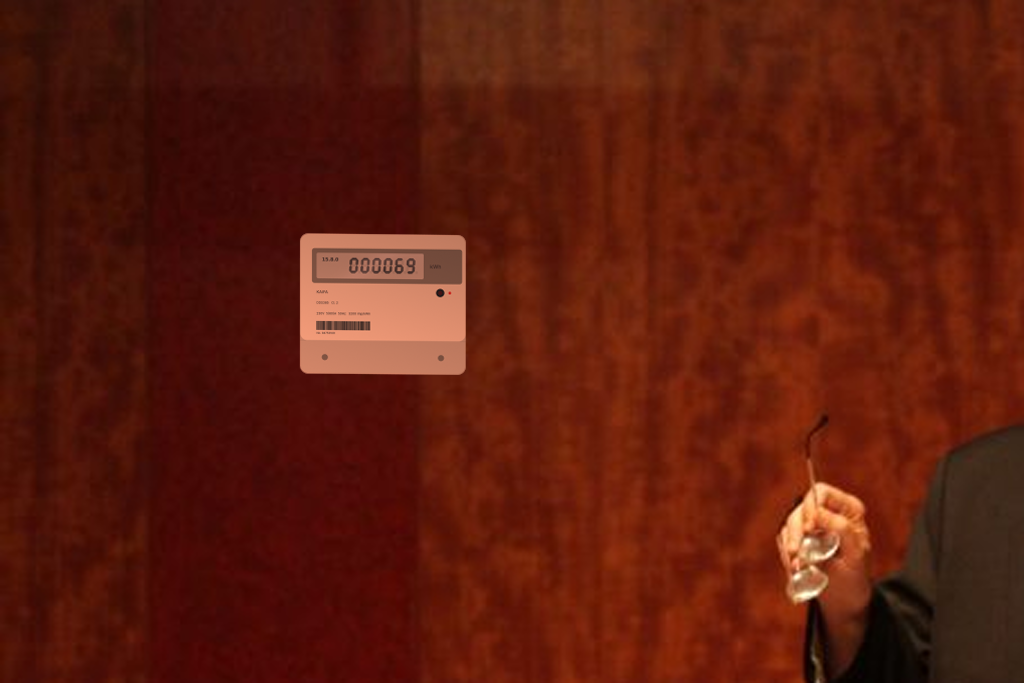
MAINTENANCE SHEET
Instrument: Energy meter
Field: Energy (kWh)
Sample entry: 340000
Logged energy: 69
